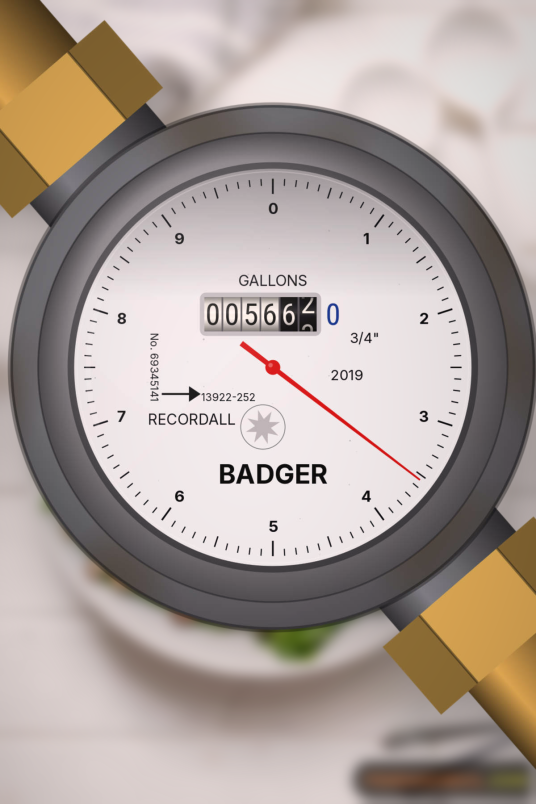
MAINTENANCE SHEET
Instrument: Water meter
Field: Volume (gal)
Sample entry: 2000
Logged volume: 56623.5
